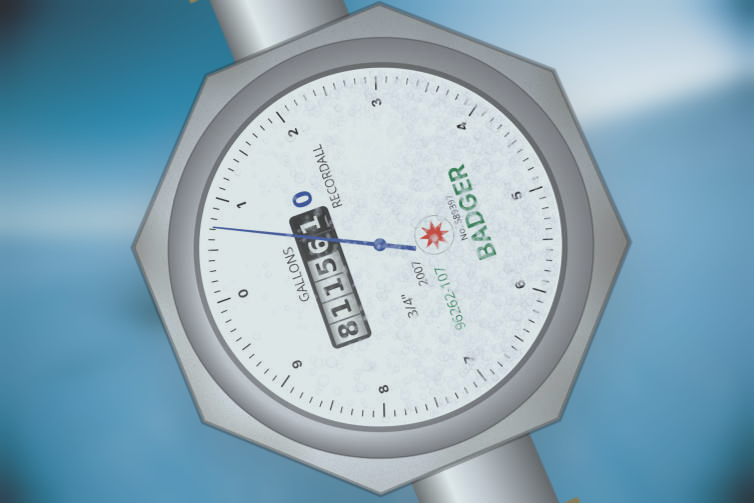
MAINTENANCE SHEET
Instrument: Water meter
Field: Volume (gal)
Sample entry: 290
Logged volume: 8115610.7
